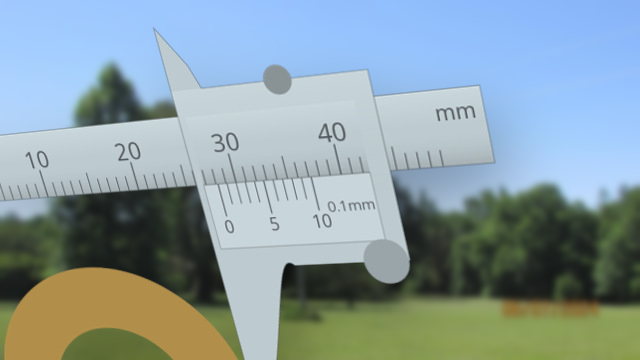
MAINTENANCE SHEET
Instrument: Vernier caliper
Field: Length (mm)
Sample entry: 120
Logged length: 28.2
